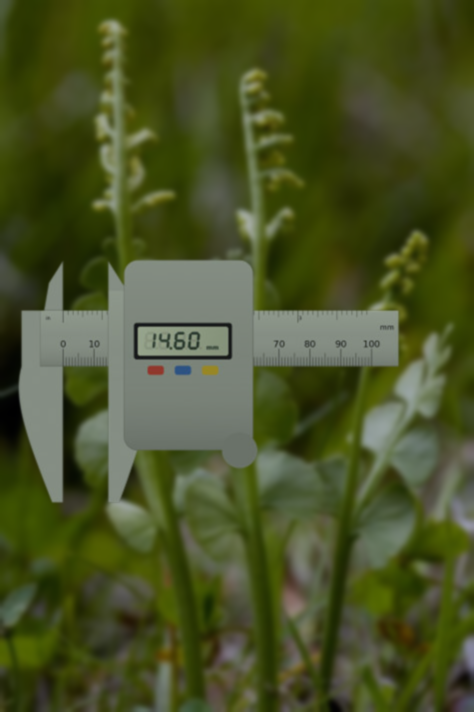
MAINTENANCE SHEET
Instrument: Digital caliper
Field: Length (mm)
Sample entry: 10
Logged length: 14.60
